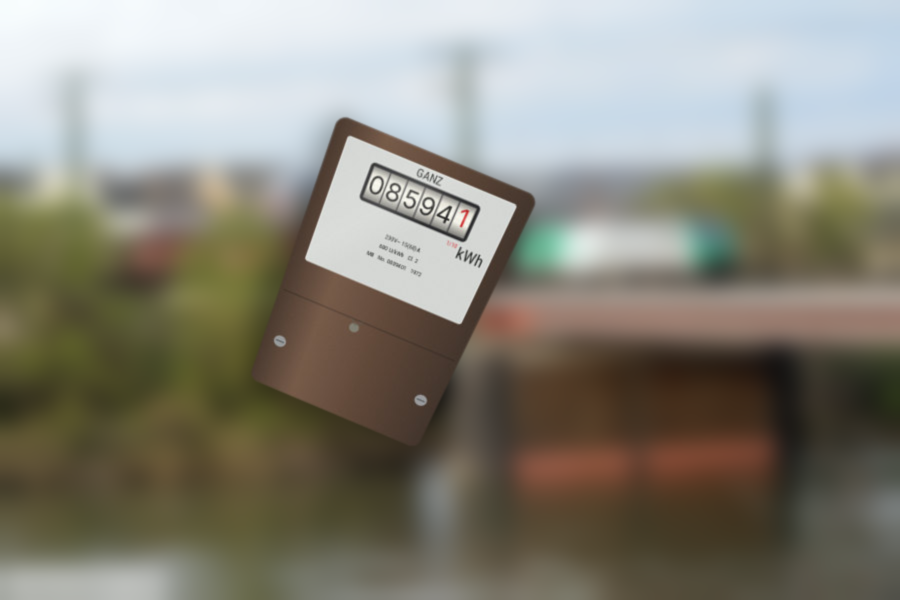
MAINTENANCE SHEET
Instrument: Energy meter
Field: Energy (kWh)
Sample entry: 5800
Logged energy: 8594.1
